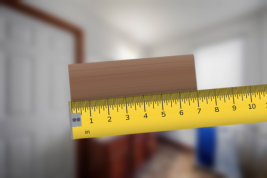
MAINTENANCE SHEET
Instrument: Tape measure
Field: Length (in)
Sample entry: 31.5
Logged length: 7
